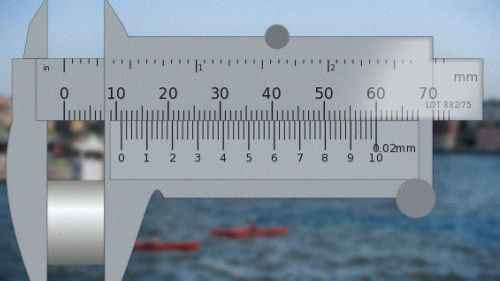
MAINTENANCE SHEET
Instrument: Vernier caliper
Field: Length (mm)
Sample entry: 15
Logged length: 11.0
